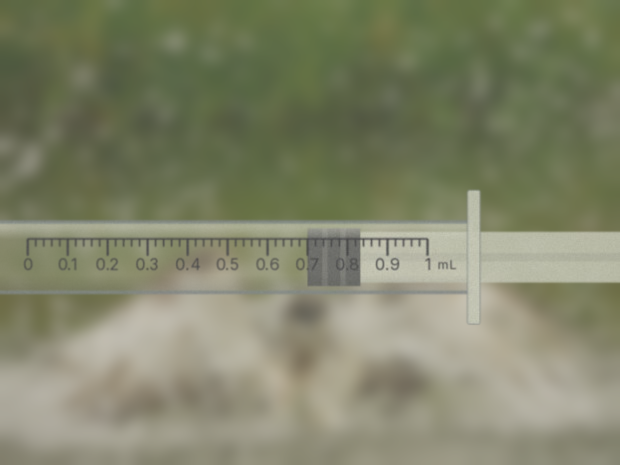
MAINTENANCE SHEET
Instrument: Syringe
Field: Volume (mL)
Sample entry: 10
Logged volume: 0.7
